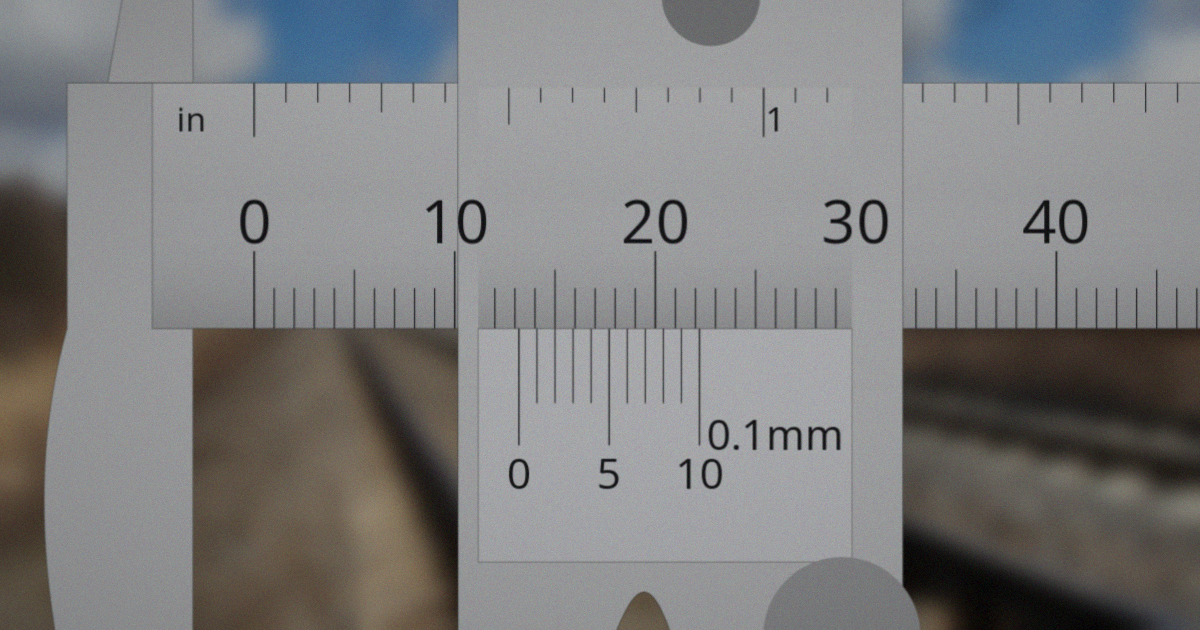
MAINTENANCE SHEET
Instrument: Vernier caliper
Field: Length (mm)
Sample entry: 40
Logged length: 13.2
